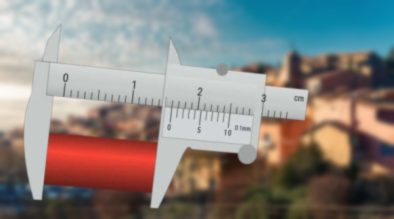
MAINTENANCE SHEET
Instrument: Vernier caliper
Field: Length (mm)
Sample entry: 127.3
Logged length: 16.0
